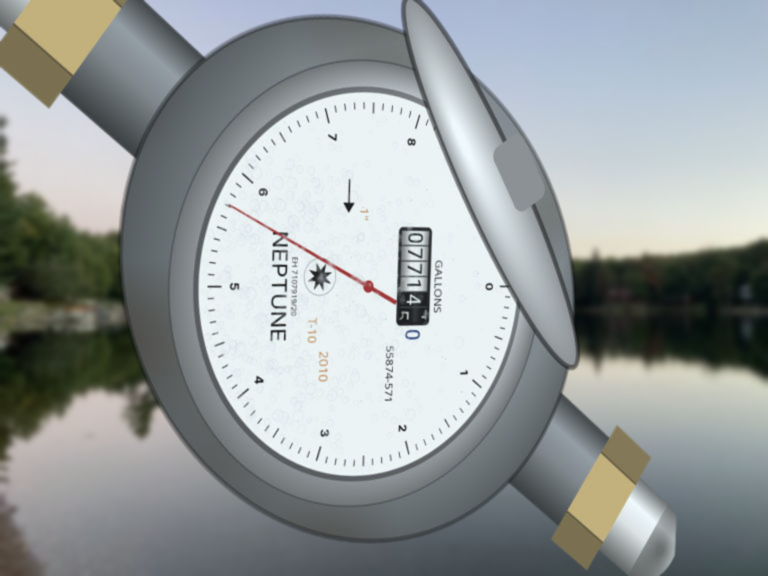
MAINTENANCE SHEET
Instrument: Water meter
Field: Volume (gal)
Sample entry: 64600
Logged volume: 771445.7
